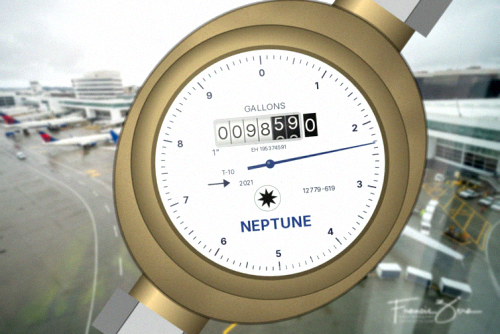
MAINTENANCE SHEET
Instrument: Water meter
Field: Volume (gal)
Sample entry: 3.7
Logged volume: 98592.3
